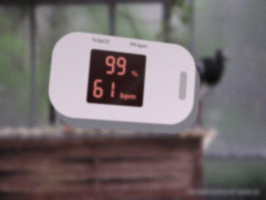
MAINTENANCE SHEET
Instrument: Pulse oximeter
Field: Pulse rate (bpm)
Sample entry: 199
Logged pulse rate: 61
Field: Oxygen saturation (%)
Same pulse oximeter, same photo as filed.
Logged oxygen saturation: 99
